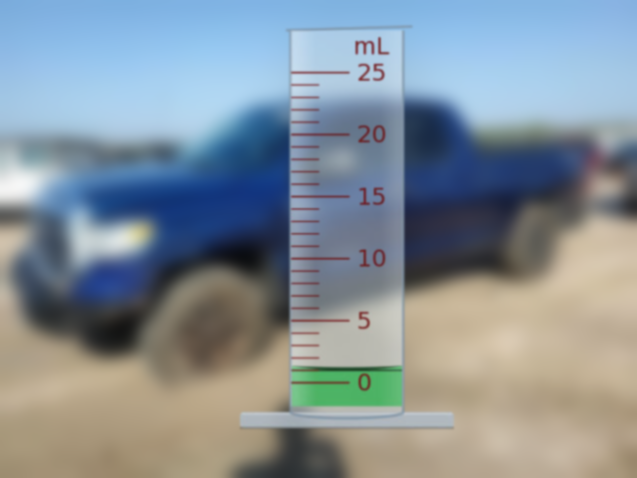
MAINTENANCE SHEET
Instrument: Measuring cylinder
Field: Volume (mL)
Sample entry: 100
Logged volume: 1
